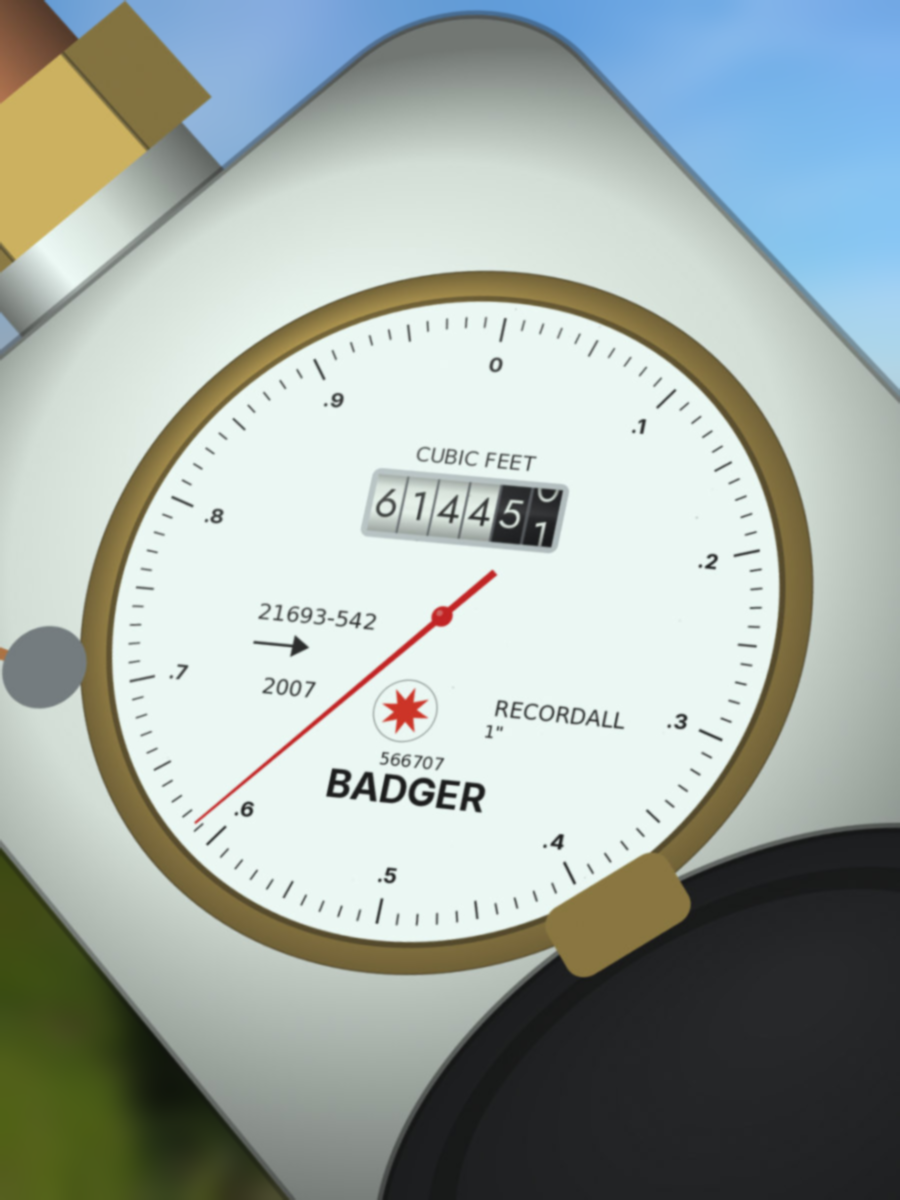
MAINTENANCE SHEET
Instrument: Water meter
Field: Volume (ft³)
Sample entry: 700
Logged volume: 614450.61
